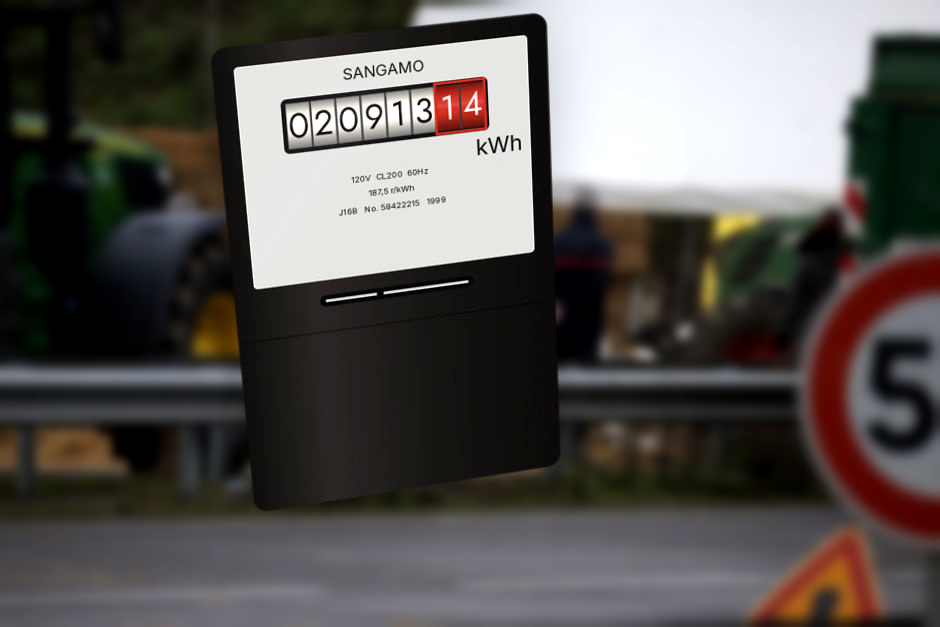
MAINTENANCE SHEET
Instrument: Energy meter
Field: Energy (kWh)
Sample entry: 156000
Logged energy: 20913.14
